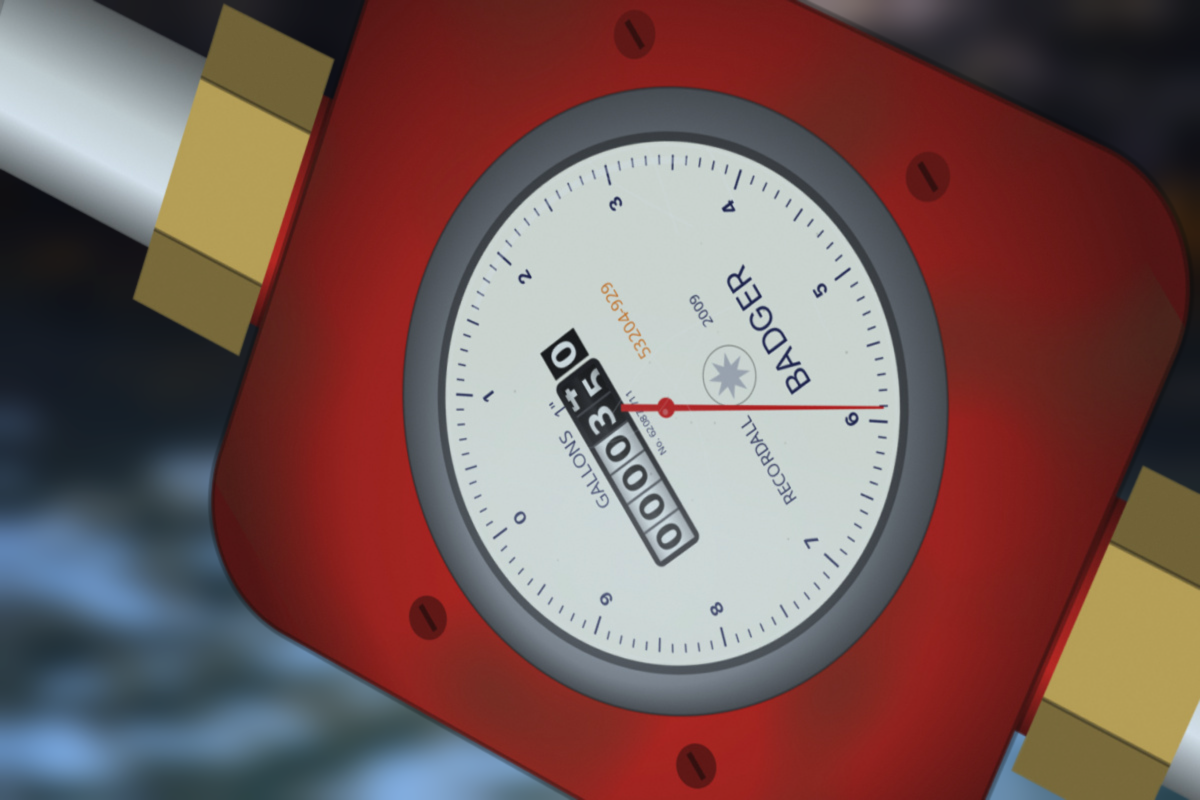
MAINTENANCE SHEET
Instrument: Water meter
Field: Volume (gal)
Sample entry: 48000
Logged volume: 345.9
